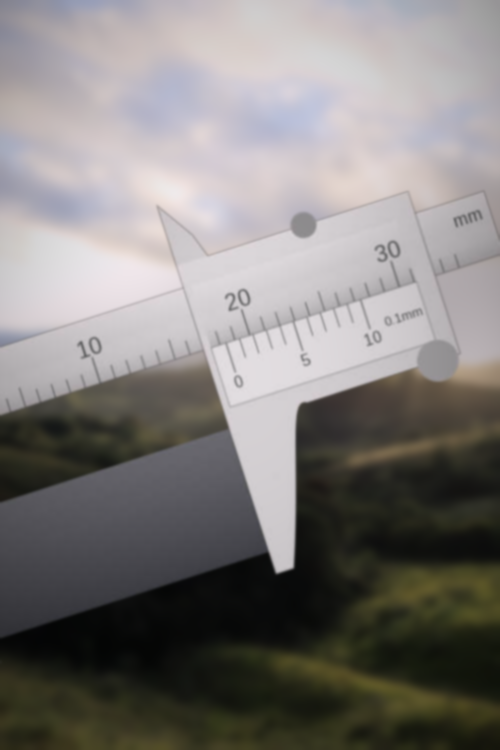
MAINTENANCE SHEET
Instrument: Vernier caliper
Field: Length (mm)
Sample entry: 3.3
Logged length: 18.4
